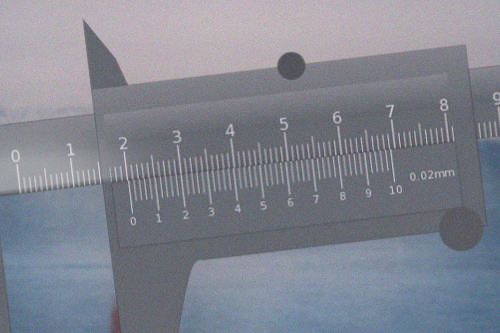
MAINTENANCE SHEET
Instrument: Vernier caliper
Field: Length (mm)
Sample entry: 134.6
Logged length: 20.2
